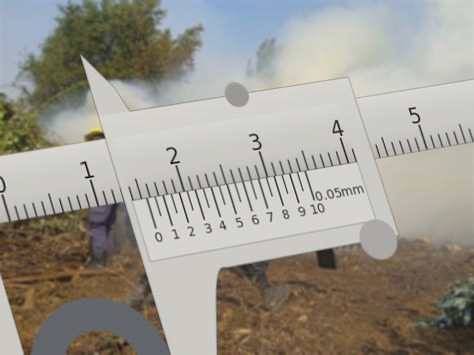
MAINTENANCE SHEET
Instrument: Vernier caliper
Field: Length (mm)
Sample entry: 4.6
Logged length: 15.6
